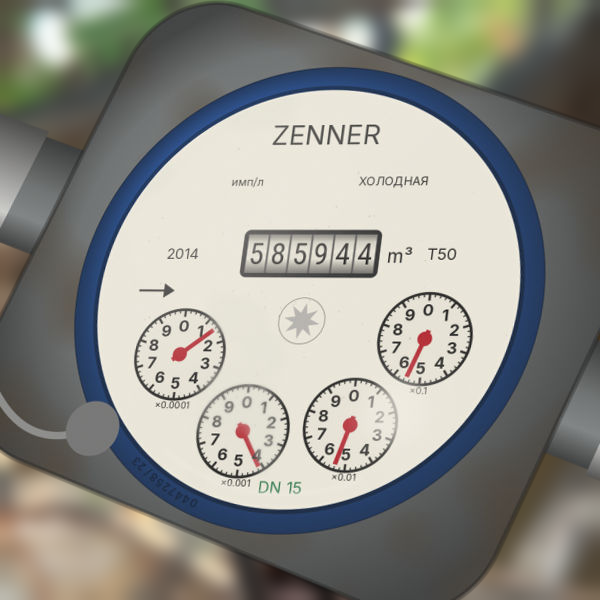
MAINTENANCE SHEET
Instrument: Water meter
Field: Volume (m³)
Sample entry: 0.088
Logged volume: 585944.5541
